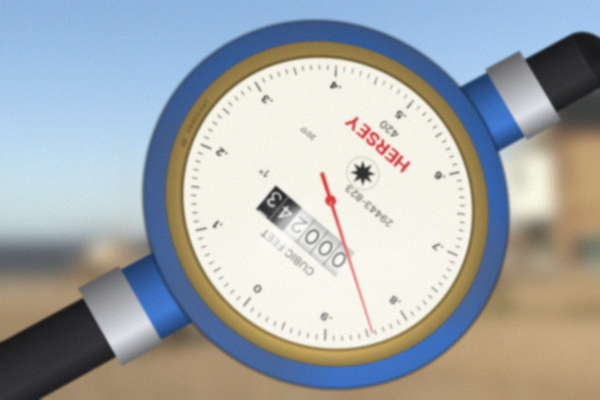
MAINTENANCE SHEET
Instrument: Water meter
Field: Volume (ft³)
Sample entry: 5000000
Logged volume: 242.84
